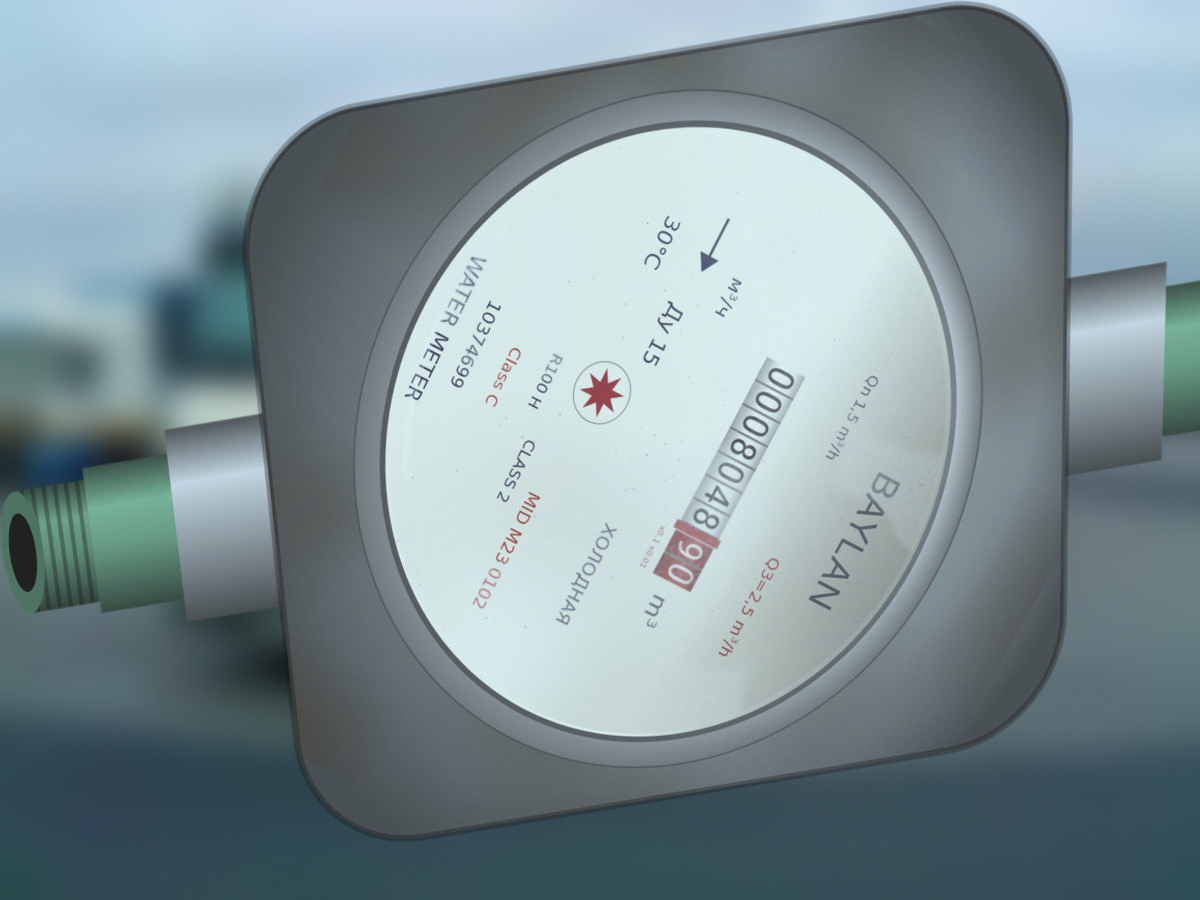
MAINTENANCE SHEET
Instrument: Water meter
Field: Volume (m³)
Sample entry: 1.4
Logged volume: 8048.90
